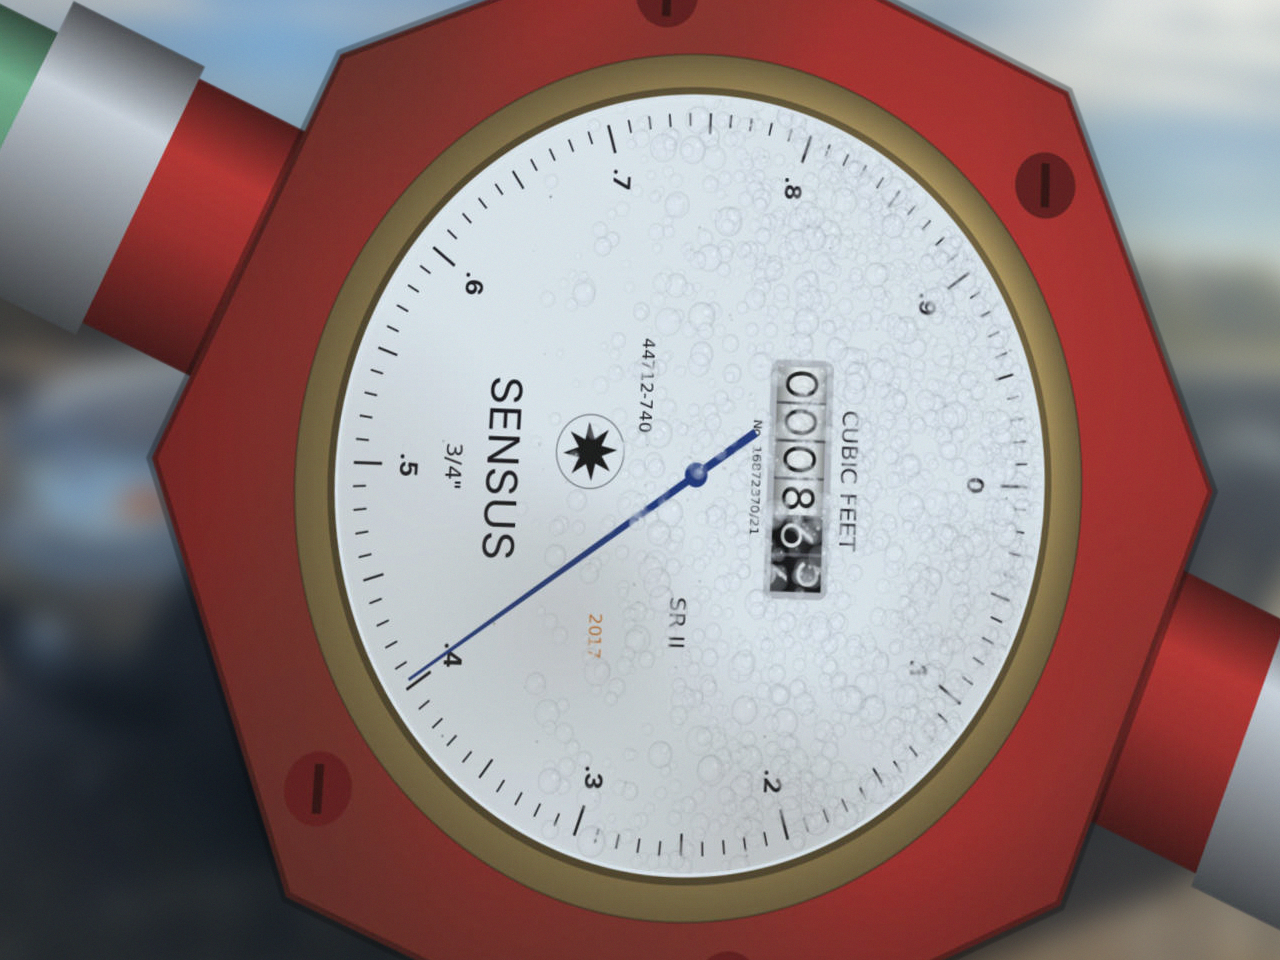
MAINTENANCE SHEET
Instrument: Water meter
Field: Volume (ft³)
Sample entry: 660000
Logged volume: 865.40
